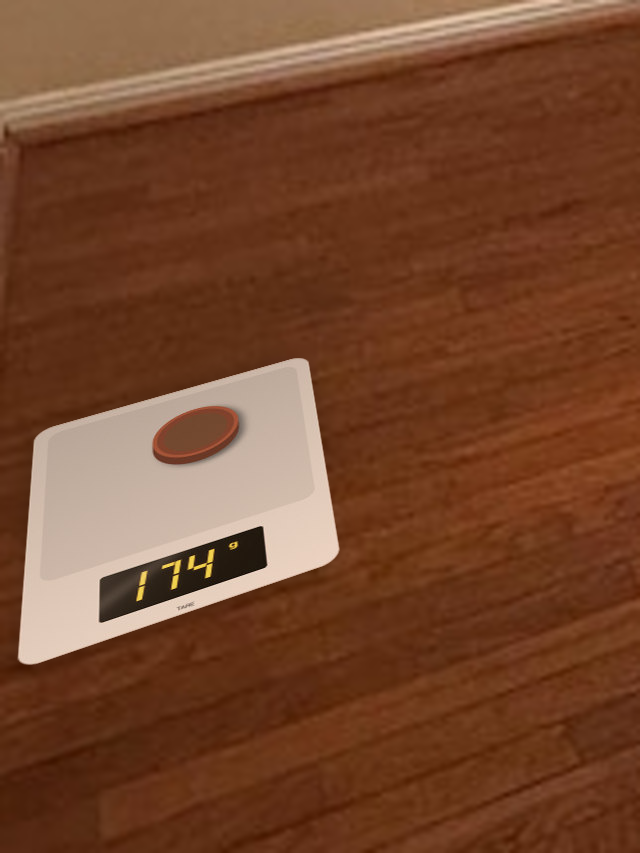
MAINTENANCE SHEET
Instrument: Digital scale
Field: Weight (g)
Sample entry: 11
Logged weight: 174
